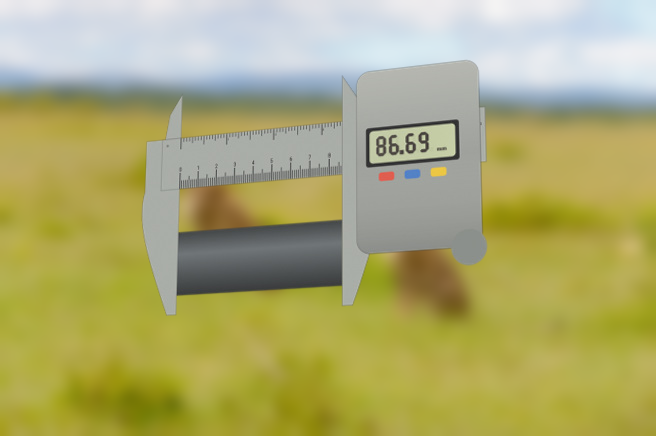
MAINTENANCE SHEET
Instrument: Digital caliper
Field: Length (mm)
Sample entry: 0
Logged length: 86.69
